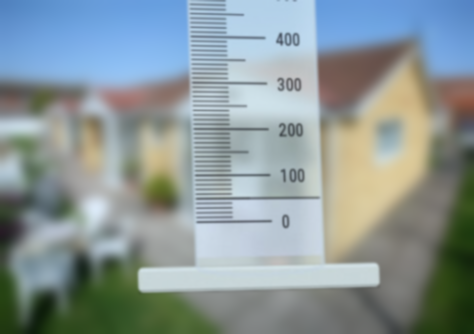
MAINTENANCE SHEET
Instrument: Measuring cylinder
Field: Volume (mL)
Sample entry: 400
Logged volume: 50
